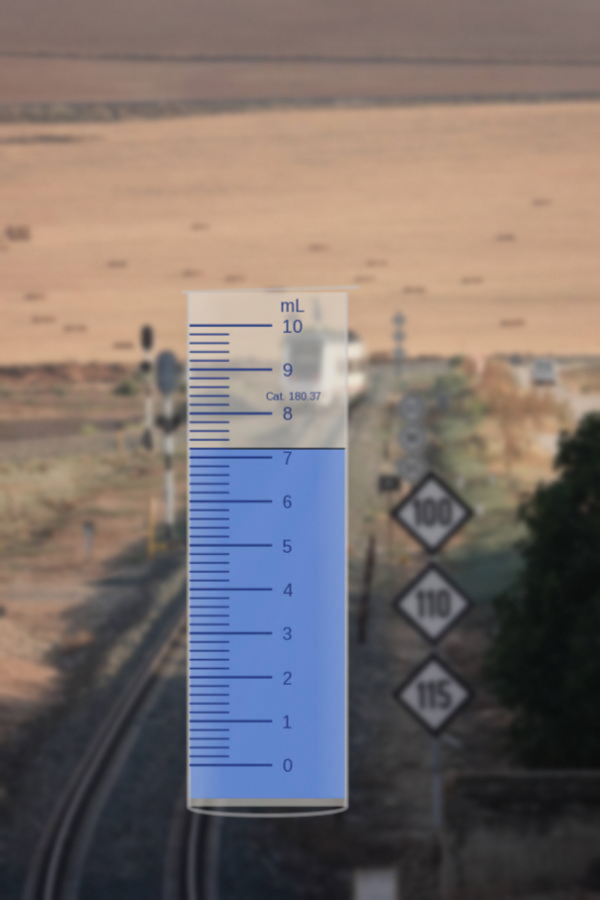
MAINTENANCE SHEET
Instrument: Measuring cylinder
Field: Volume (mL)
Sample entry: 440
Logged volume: 7.2
